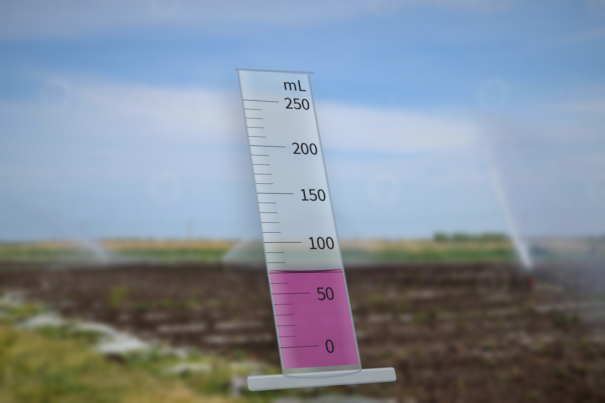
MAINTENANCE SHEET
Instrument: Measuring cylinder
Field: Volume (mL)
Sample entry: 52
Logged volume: 70
